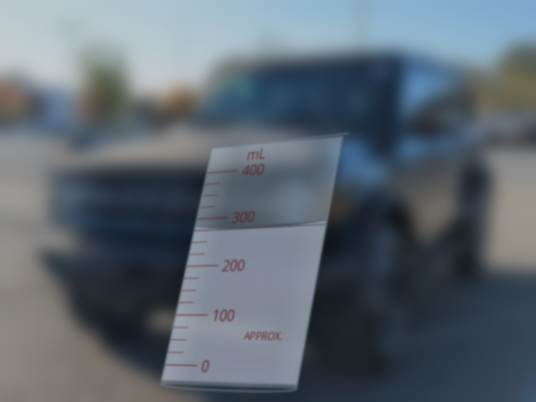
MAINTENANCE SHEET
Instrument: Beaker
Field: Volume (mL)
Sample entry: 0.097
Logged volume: 275
